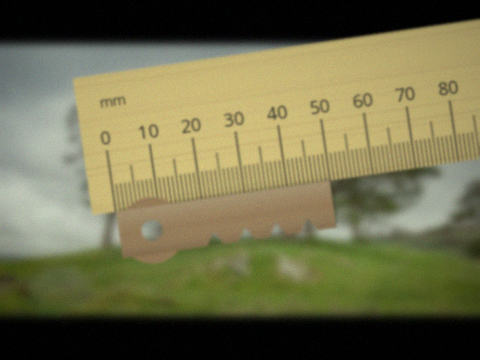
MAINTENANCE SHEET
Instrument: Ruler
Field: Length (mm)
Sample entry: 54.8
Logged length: 50
